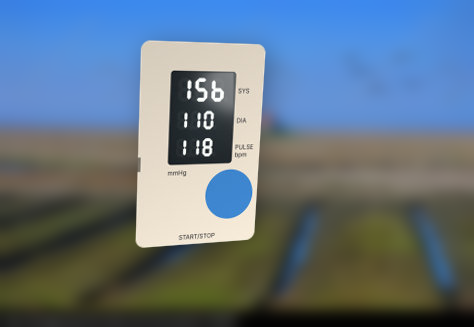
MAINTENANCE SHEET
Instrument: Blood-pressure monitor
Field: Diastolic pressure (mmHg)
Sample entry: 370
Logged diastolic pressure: 110
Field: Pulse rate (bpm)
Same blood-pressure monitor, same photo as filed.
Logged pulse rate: 118
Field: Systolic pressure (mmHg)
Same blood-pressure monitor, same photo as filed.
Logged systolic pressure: 156
